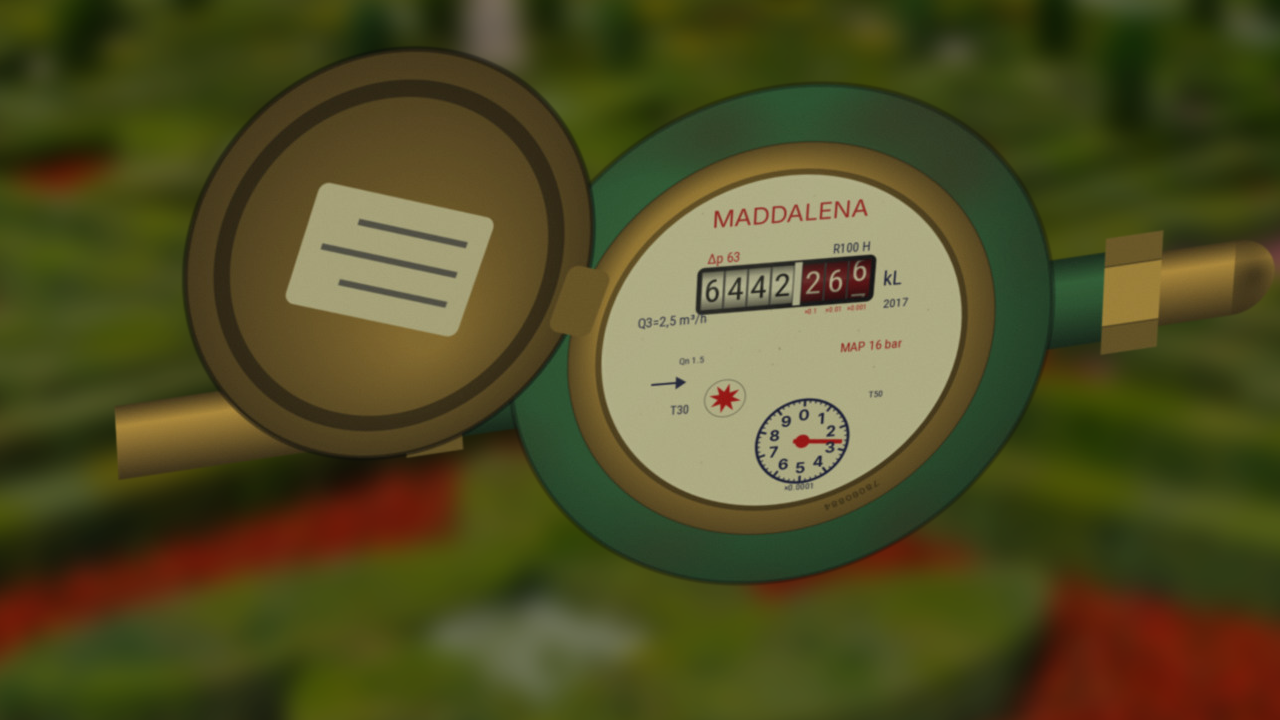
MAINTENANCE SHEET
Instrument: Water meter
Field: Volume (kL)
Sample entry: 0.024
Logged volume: 6442.2662
